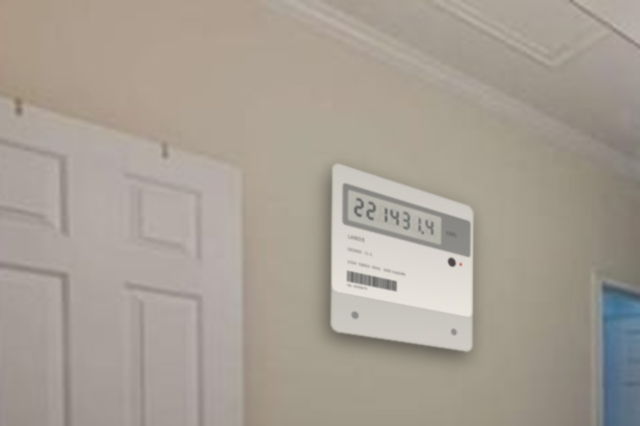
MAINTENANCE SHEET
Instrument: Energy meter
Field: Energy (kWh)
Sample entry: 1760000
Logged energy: 221431.4
